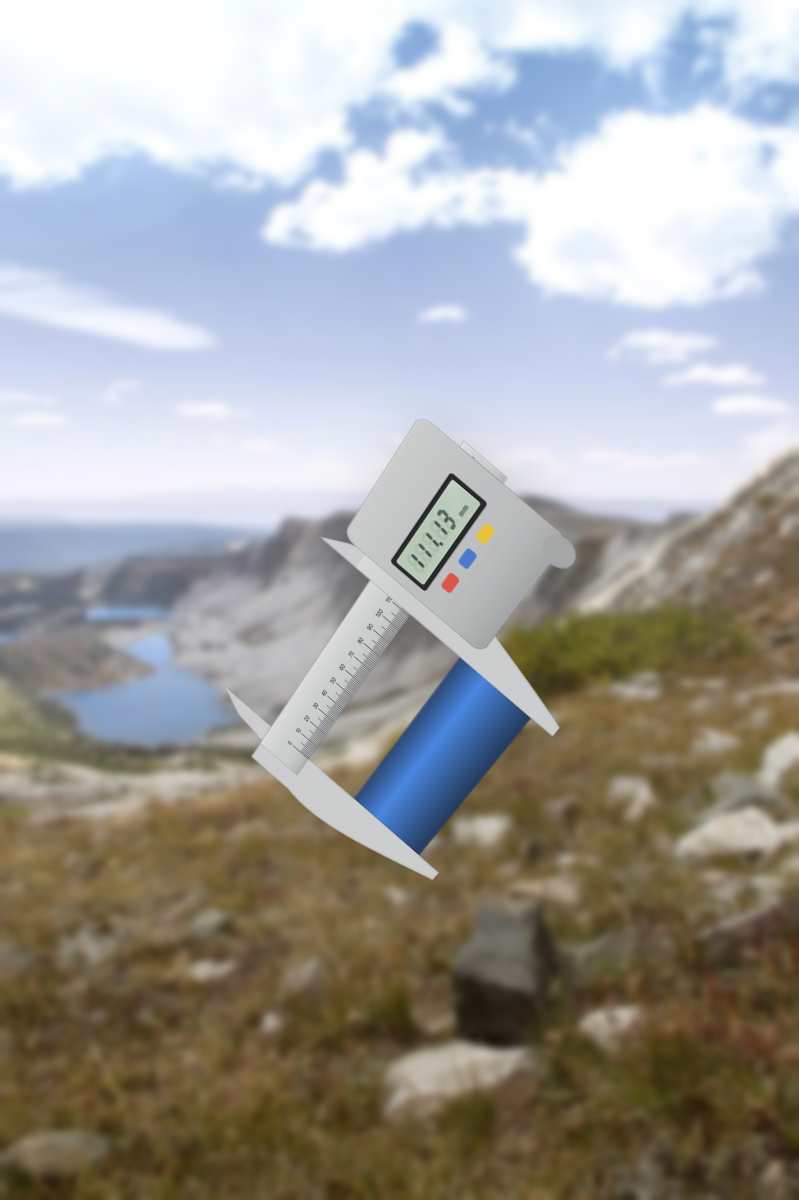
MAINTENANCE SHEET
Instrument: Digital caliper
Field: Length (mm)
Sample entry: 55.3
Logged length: 111.13
